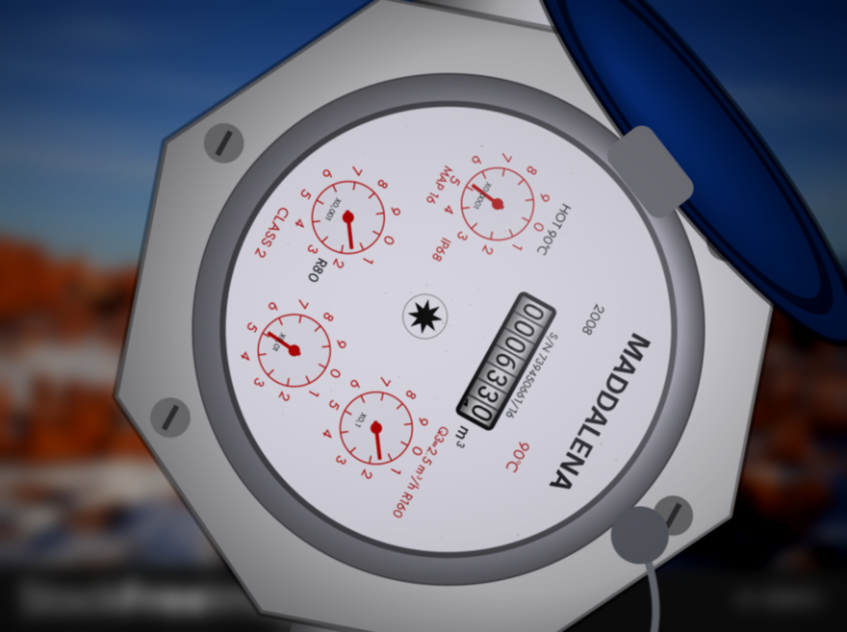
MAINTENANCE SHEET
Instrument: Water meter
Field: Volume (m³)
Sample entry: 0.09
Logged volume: 6330.1515
